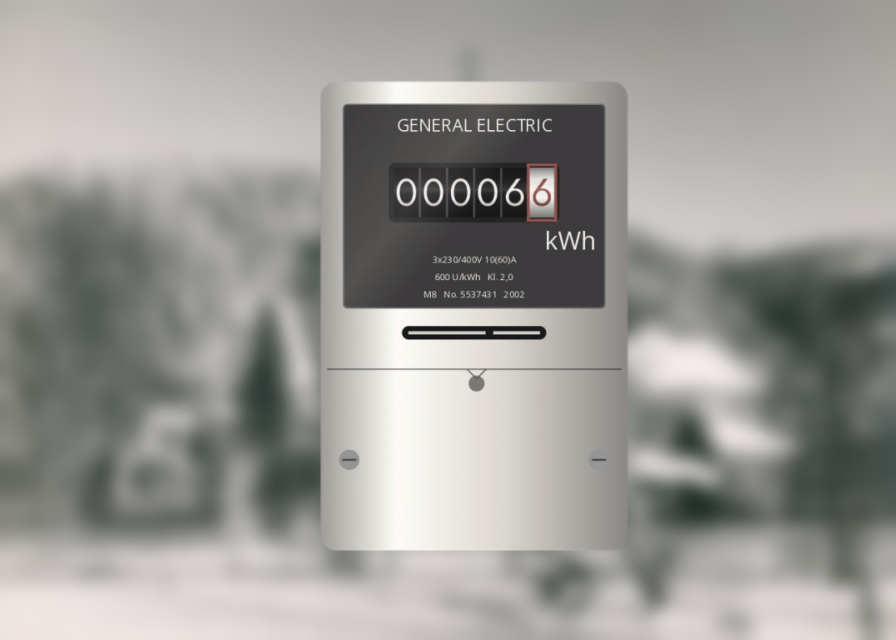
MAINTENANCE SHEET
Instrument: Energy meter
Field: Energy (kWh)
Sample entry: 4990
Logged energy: 6.6
